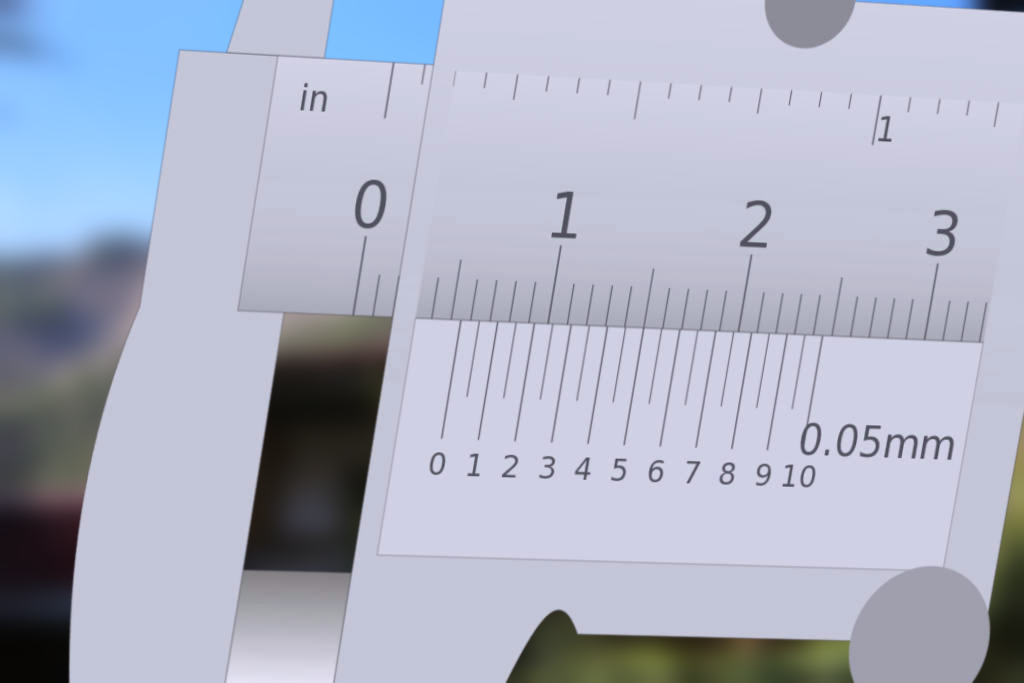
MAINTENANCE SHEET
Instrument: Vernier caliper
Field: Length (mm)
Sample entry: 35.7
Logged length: 5.5
